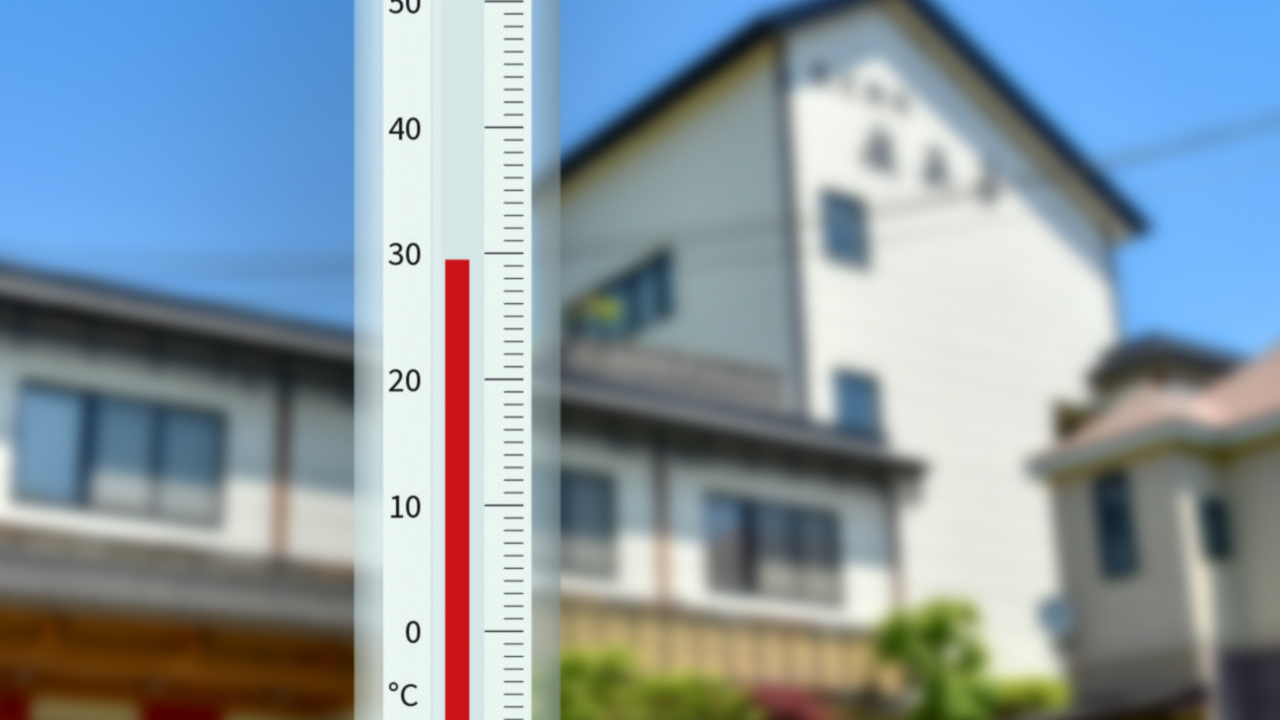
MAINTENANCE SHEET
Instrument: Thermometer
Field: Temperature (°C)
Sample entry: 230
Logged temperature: 29.5
